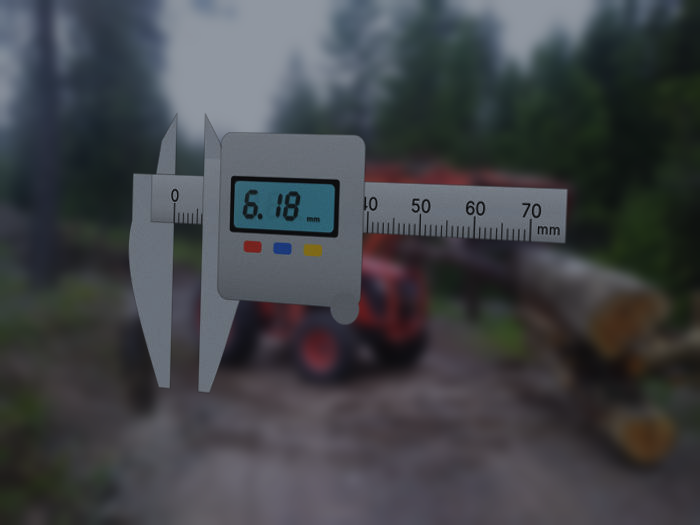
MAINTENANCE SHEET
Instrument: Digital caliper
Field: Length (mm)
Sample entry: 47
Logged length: 6.18
